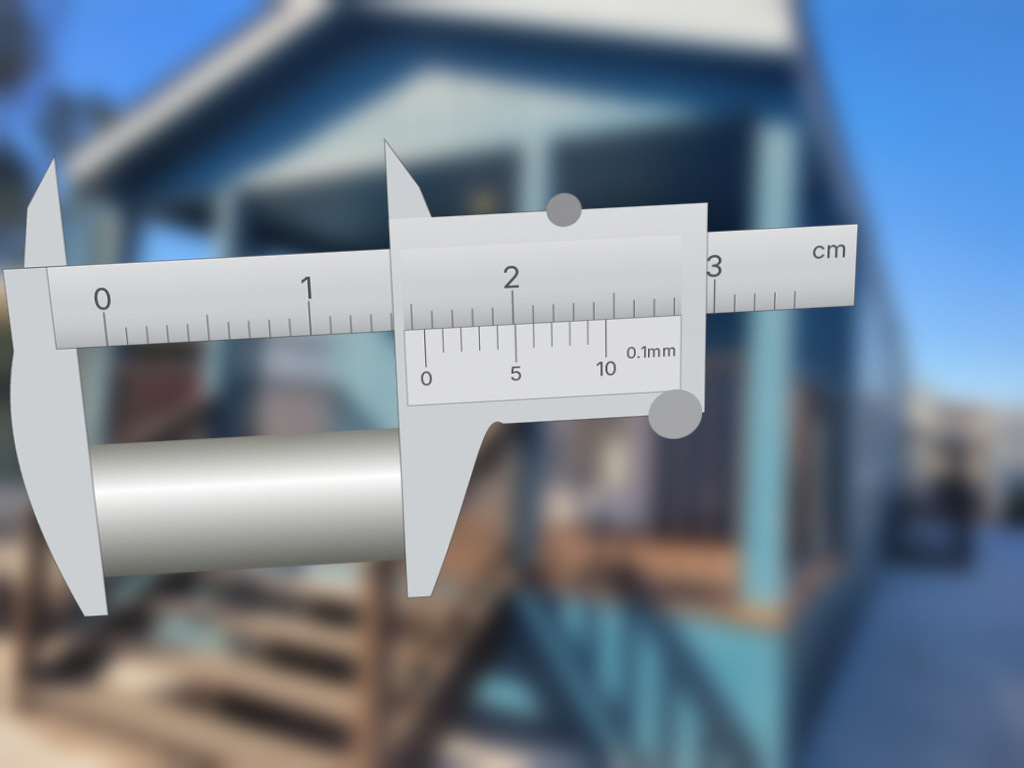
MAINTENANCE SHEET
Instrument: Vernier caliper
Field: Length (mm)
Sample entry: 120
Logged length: 15.6
